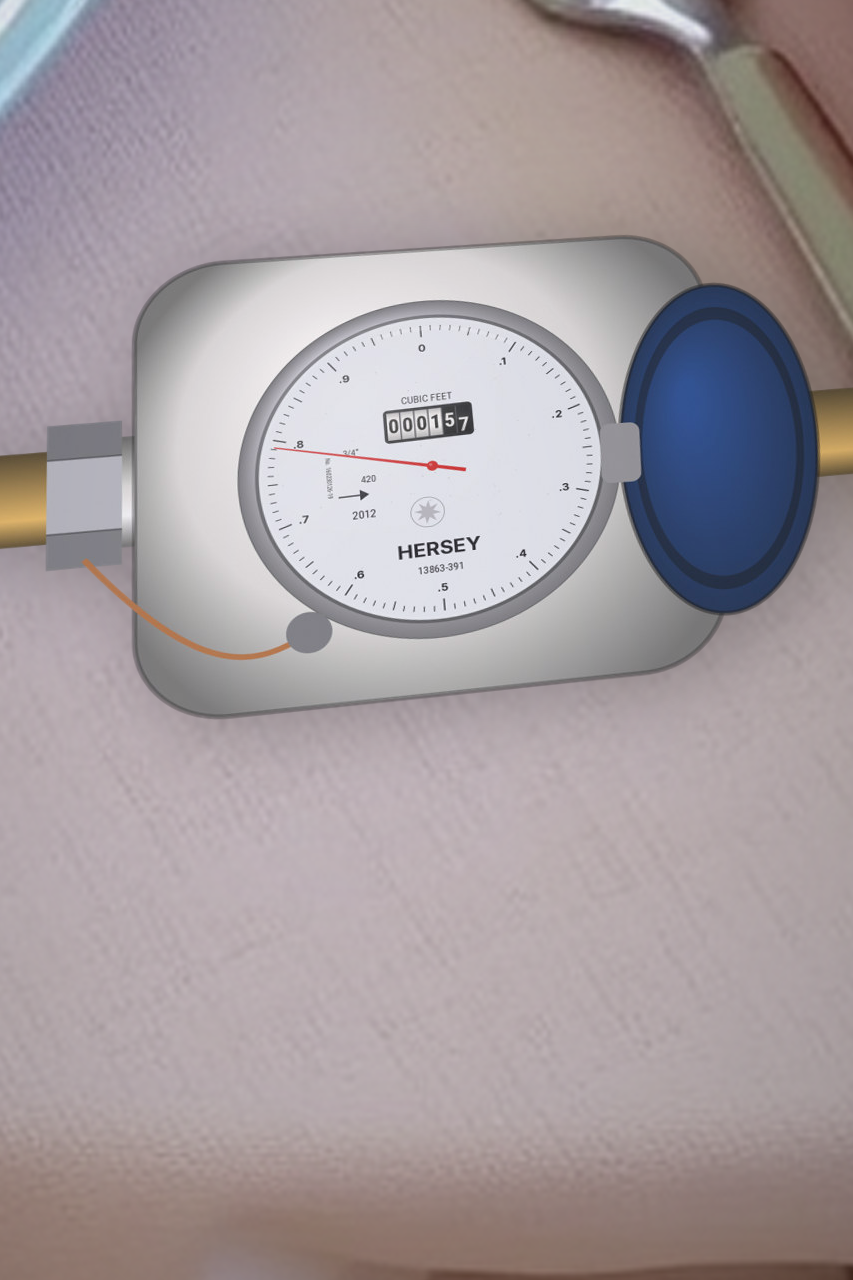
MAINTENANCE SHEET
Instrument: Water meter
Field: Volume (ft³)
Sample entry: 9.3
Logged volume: 156.79
